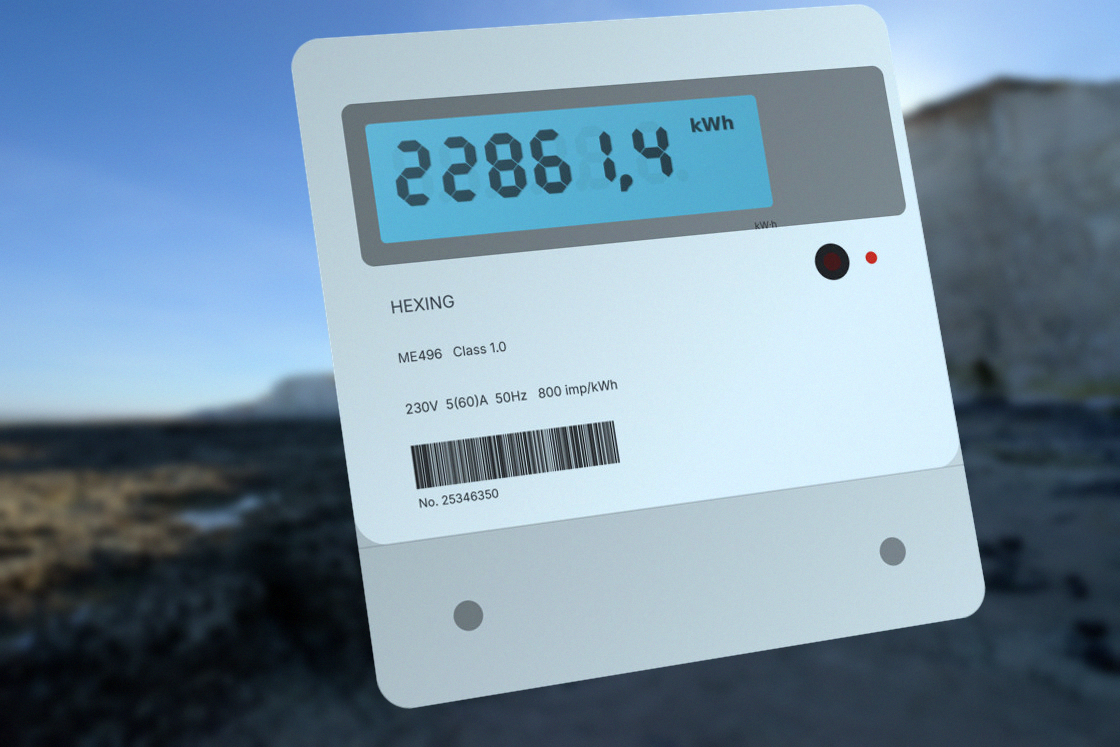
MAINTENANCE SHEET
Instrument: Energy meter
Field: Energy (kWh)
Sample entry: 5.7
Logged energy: 22861.4
